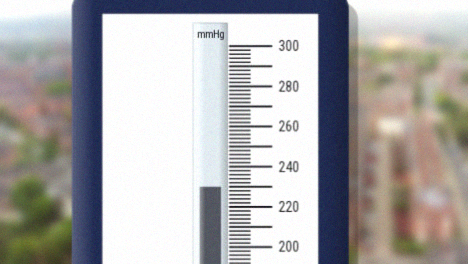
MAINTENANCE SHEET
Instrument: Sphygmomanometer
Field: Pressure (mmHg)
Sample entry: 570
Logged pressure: 230
